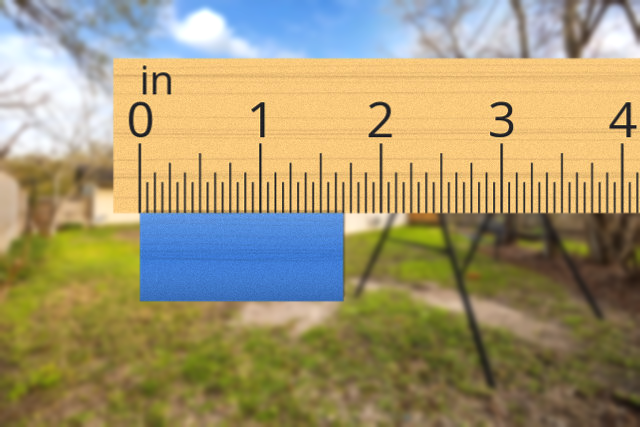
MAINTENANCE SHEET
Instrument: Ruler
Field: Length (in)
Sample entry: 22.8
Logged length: 1.6875
